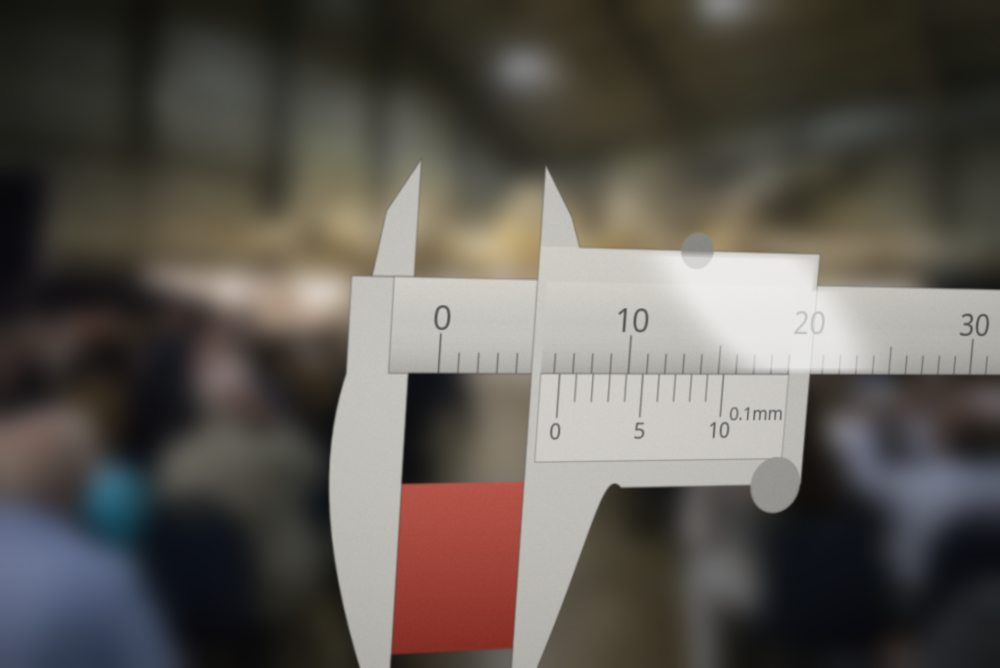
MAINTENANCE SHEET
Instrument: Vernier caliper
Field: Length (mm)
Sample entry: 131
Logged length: 6.3
